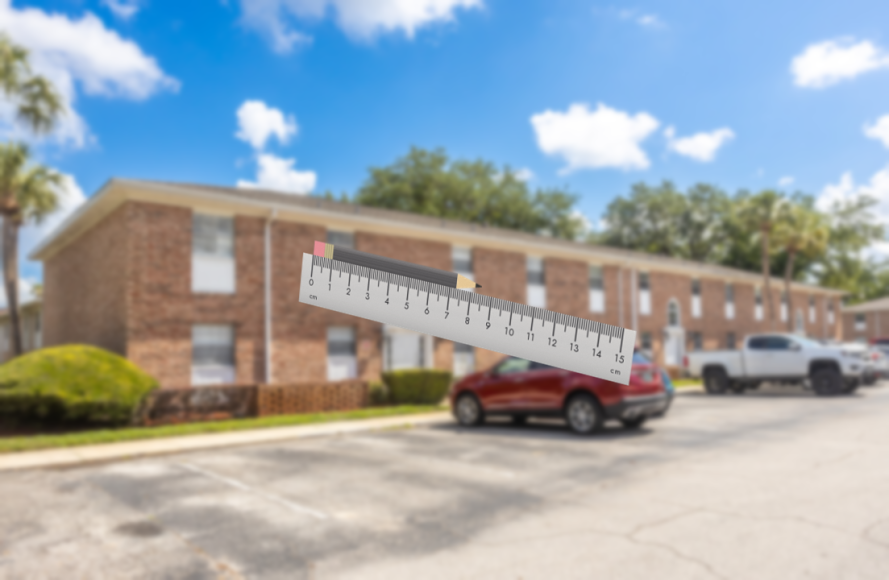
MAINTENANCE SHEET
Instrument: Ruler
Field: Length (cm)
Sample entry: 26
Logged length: 8.5
